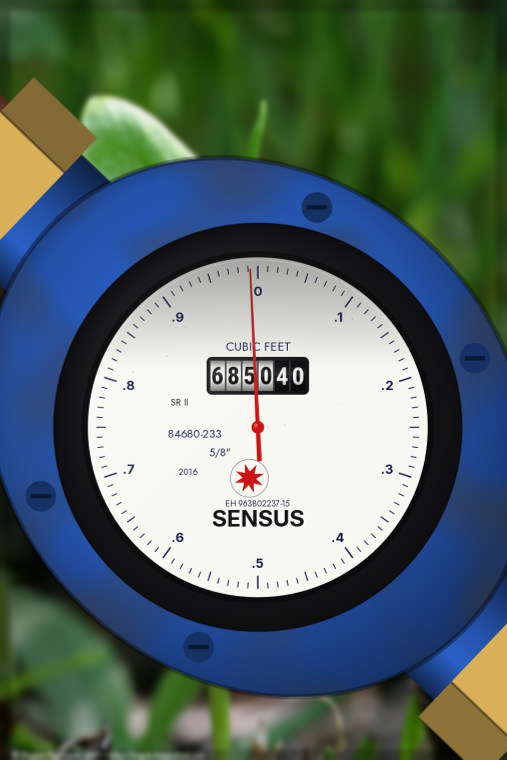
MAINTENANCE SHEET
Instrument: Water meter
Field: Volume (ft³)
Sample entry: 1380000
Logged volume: 685039.99
